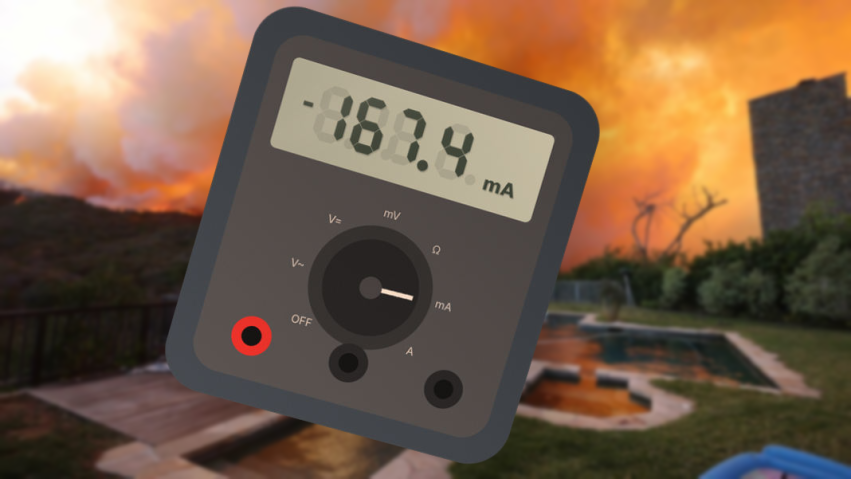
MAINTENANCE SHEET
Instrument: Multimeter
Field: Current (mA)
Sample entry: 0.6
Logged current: -167.4
